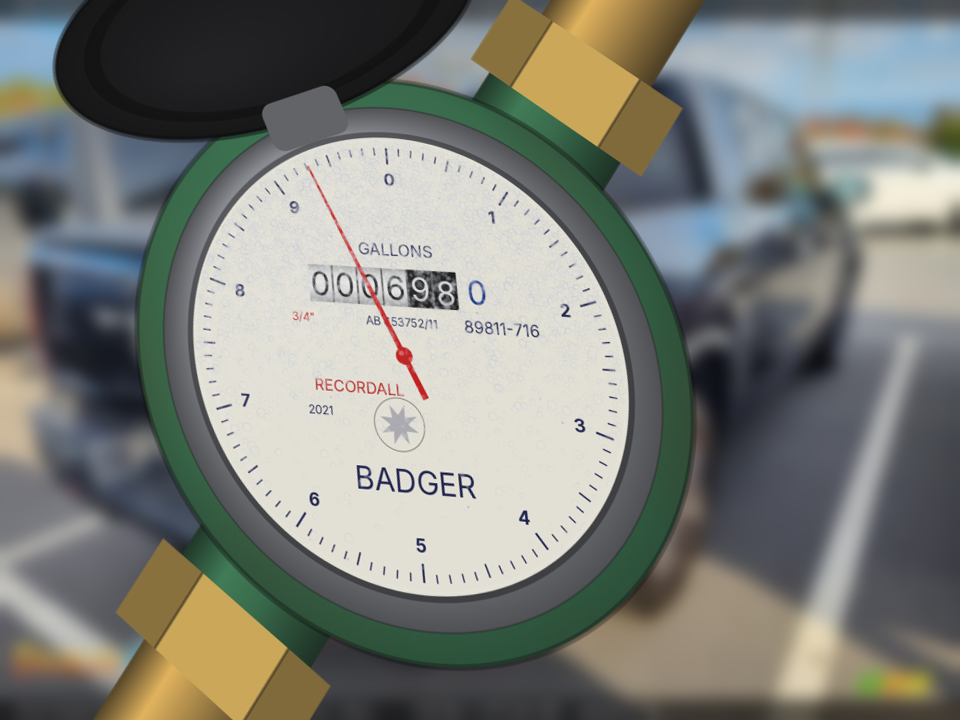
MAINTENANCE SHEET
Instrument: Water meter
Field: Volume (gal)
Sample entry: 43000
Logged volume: 6979.3
